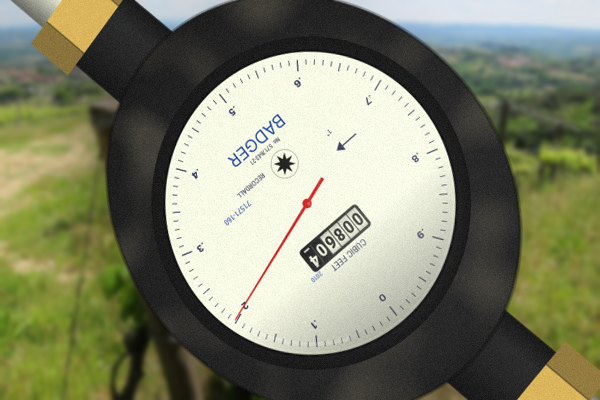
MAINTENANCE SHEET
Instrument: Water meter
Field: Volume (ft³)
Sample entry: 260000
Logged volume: 8604.20
